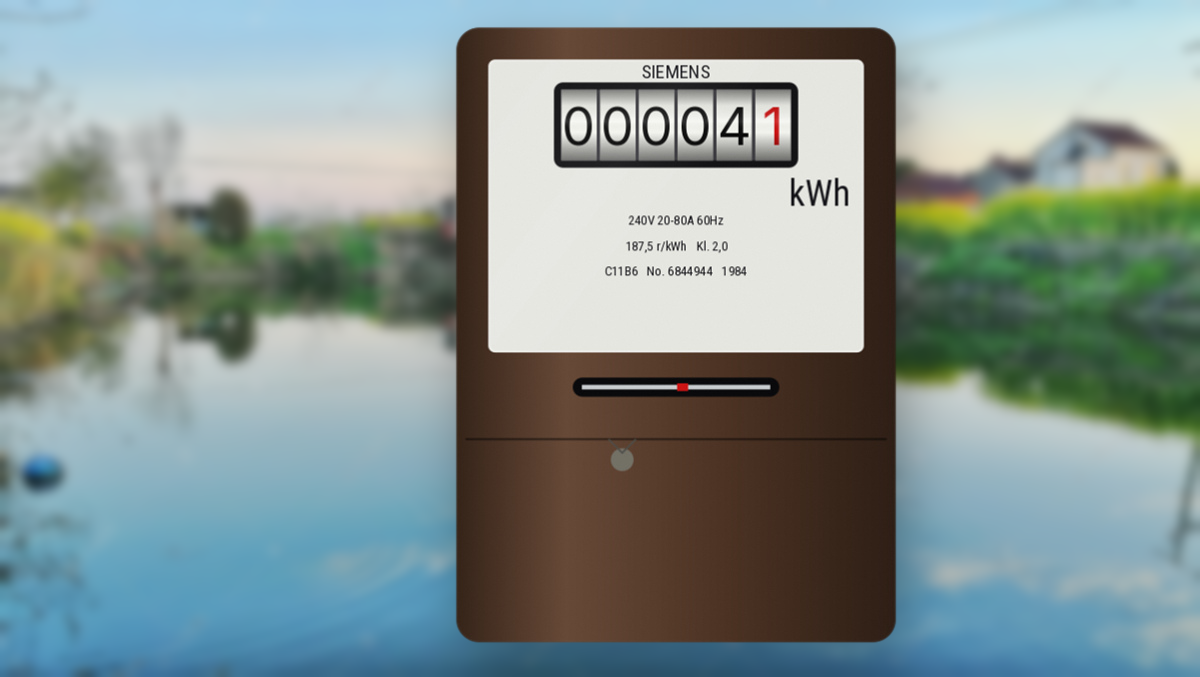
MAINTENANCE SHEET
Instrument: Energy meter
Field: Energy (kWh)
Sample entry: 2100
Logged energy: 4.1
